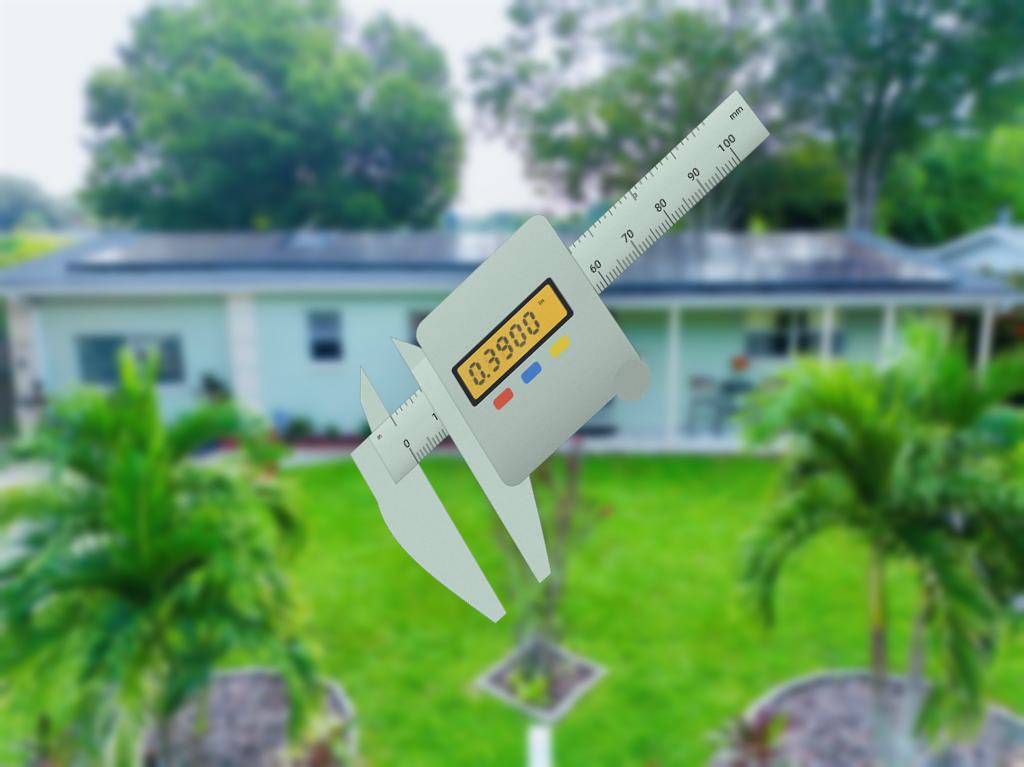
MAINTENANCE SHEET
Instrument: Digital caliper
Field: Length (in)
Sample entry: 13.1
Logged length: 0.3900
